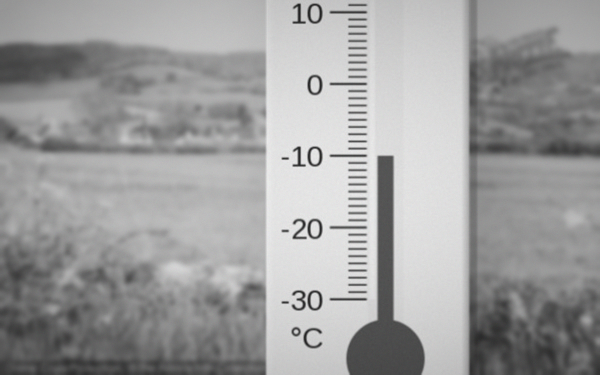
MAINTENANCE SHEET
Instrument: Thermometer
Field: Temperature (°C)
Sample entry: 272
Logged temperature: -10
